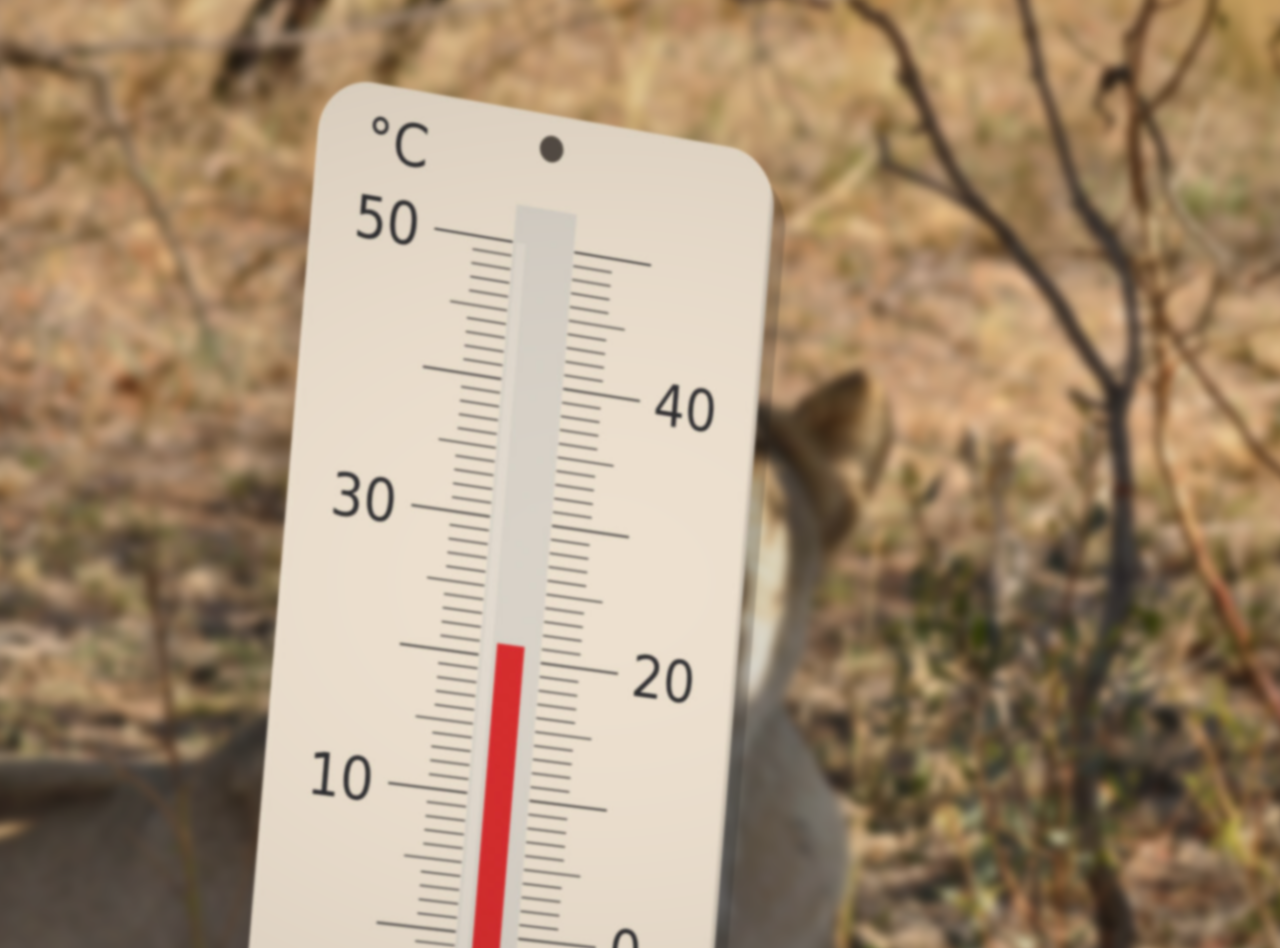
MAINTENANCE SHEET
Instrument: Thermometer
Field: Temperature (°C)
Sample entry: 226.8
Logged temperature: 21
